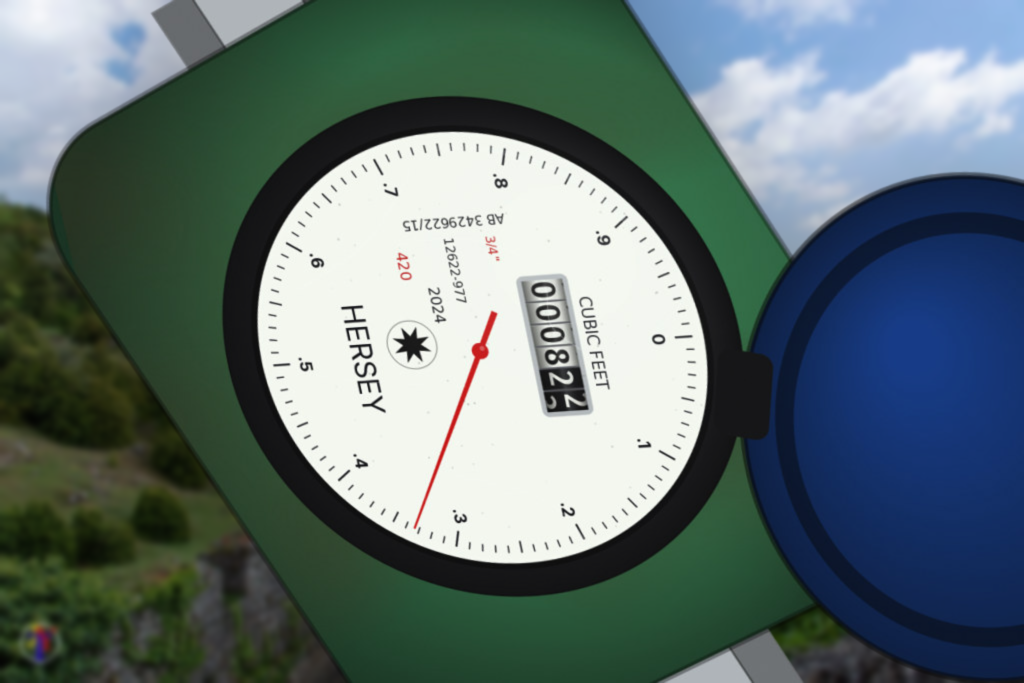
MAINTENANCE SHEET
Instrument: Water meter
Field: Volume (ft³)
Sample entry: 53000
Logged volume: 822.33
